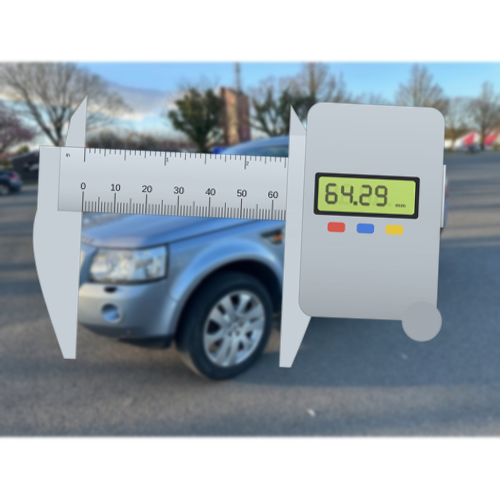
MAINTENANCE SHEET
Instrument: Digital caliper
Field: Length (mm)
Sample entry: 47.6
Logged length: 64.29
